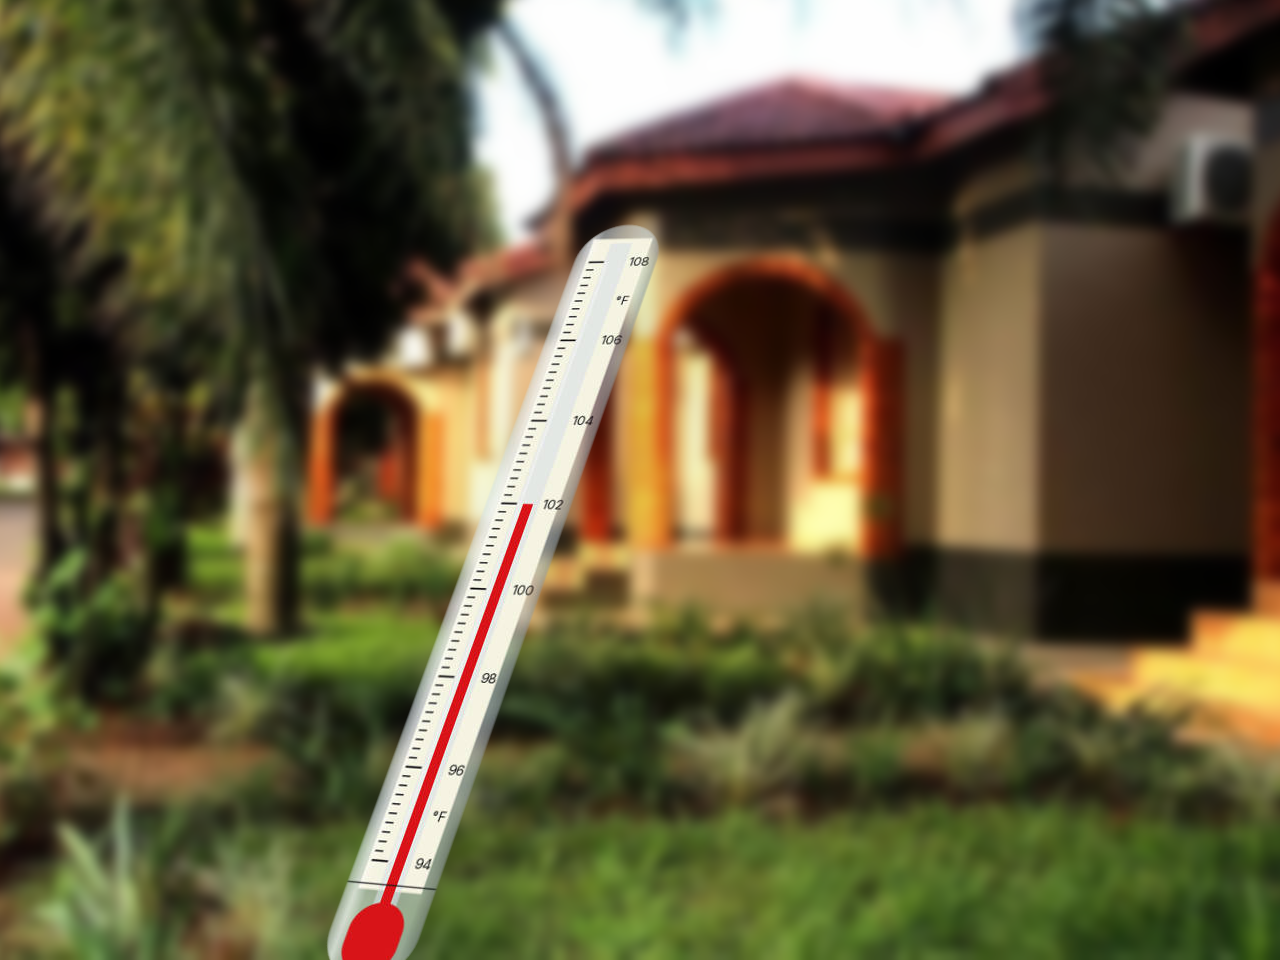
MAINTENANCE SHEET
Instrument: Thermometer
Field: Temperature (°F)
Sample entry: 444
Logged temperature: 102
